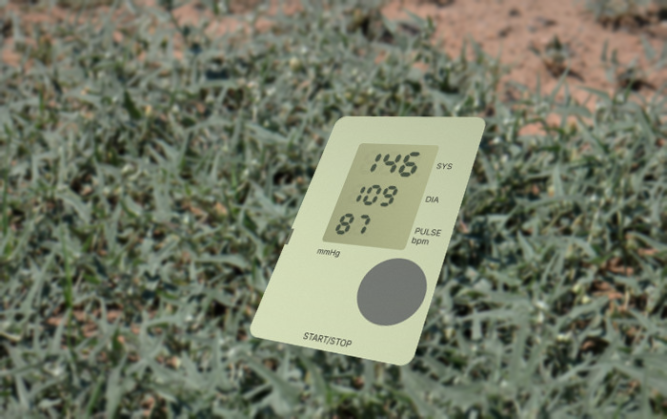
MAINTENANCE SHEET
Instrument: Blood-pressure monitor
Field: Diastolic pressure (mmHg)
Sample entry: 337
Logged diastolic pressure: 109
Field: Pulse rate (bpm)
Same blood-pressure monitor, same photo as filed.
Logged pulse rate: 87
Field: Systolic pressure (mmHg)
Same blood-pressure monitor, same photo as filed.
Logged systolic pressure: 146
